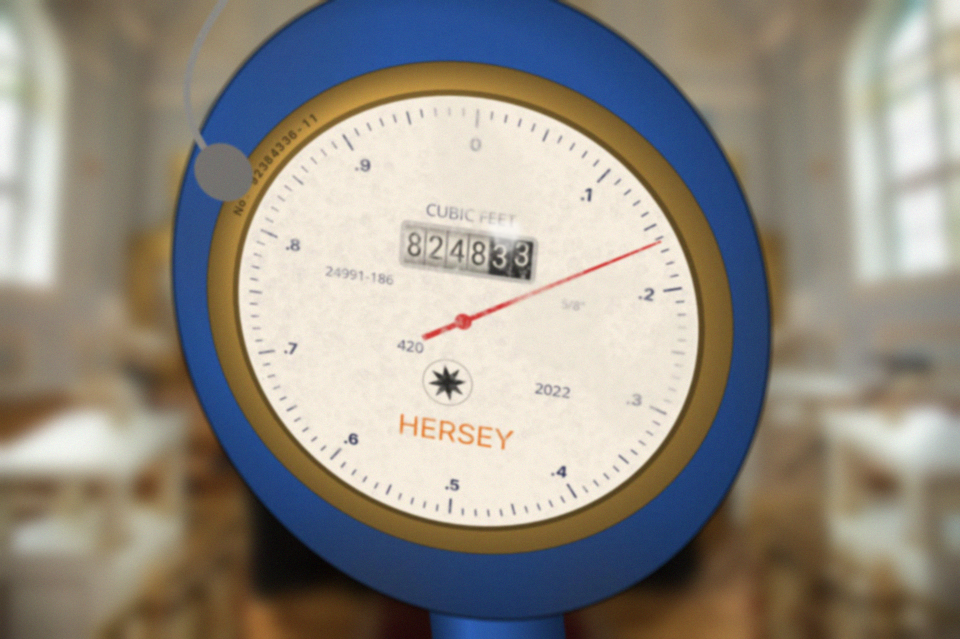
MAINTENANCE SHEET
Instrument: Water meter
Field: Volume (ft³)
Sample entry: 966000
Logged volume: 824833.16
